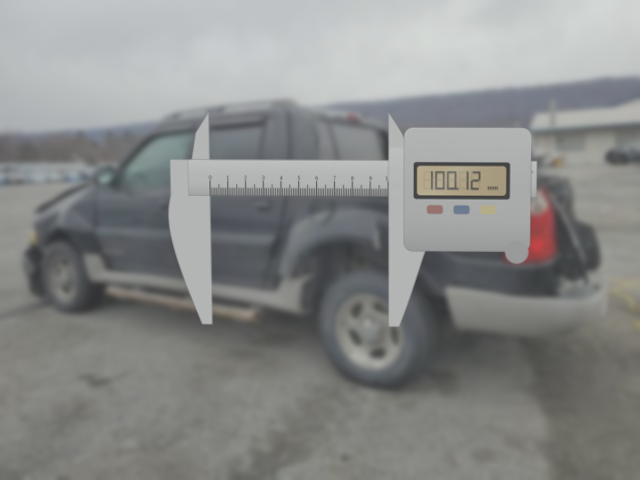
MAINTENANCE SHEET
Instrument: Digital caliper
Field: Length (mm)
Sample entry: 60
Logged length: 100.12
